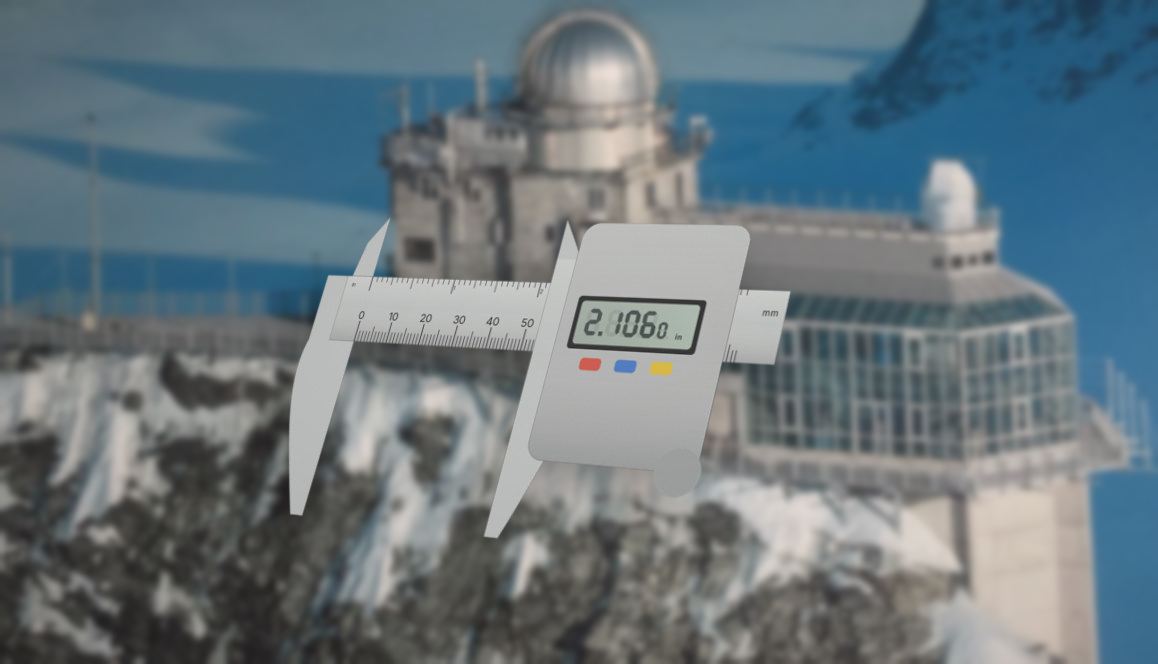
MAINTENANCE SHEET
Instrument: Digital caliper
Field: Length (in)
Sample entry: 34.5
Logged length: 2.1060
